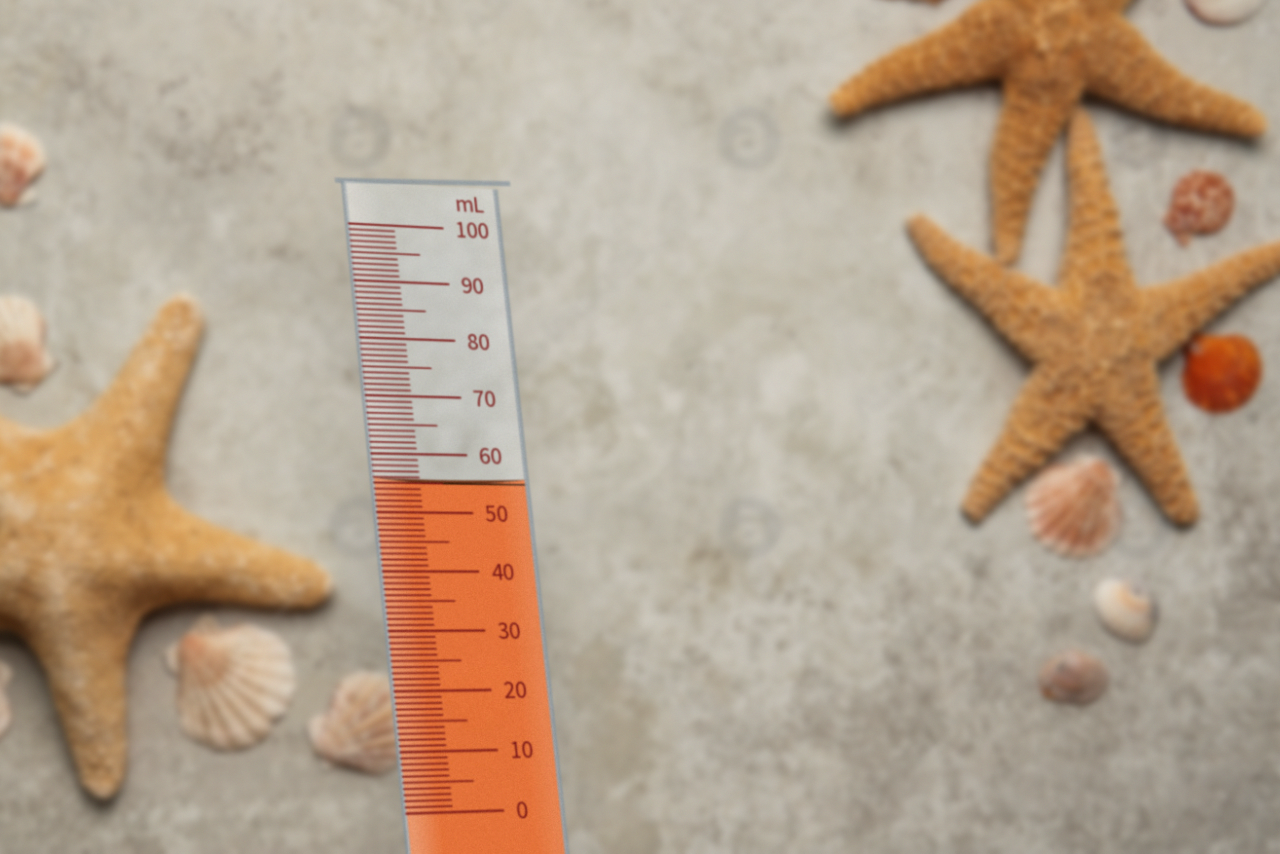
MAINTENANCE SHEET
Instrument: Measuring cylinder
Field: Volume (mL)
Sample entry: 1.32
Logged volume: 55
